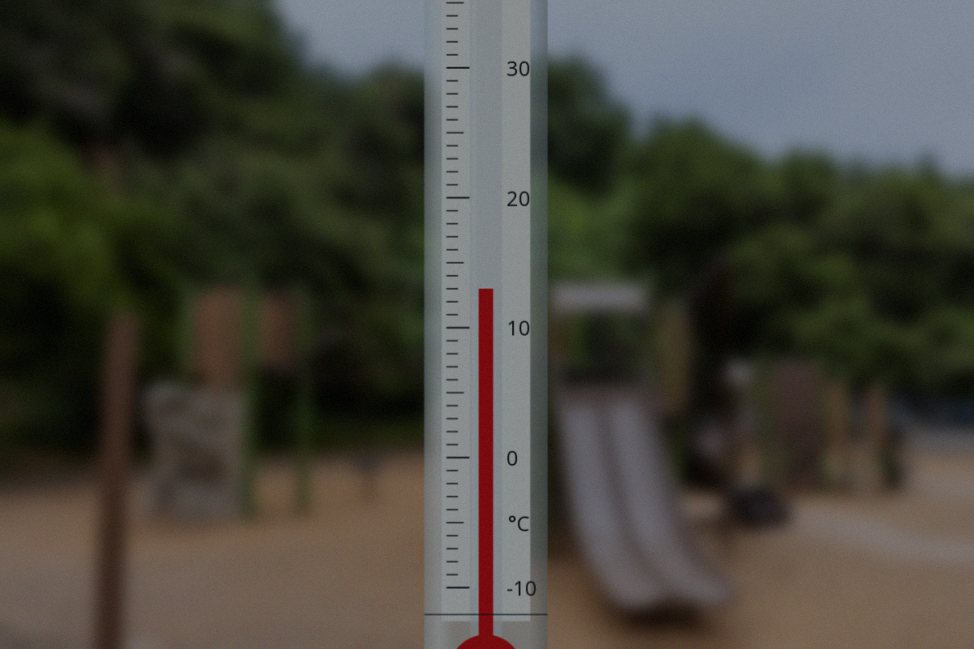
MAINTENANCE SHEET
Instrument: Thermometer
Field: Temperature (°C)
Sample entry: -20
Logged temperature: 13
